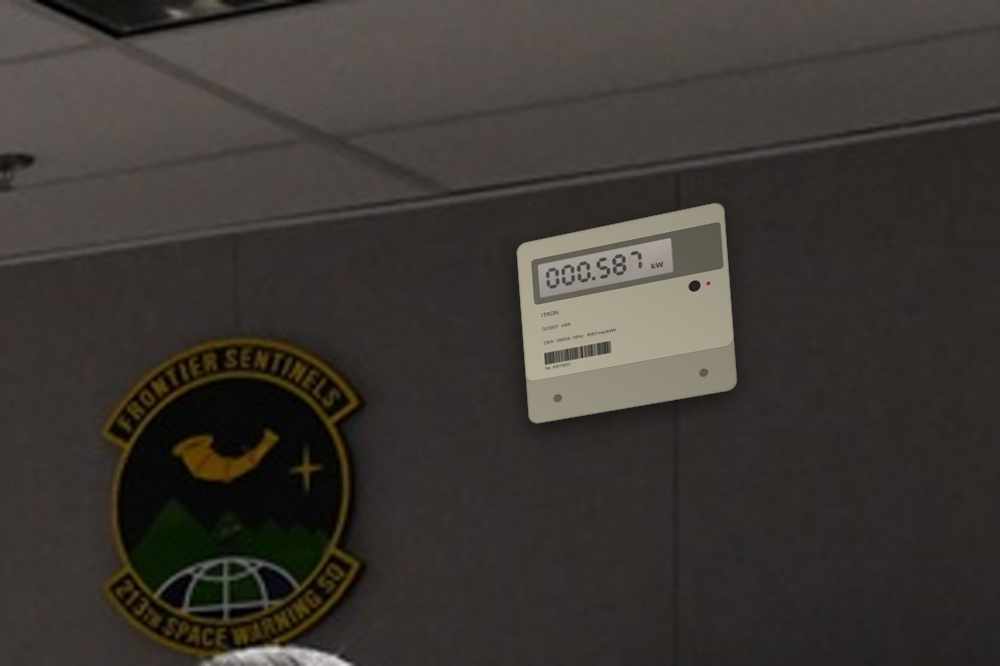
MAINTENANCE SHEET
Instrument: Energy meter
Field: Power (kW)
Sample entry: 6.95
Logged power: 0.587
